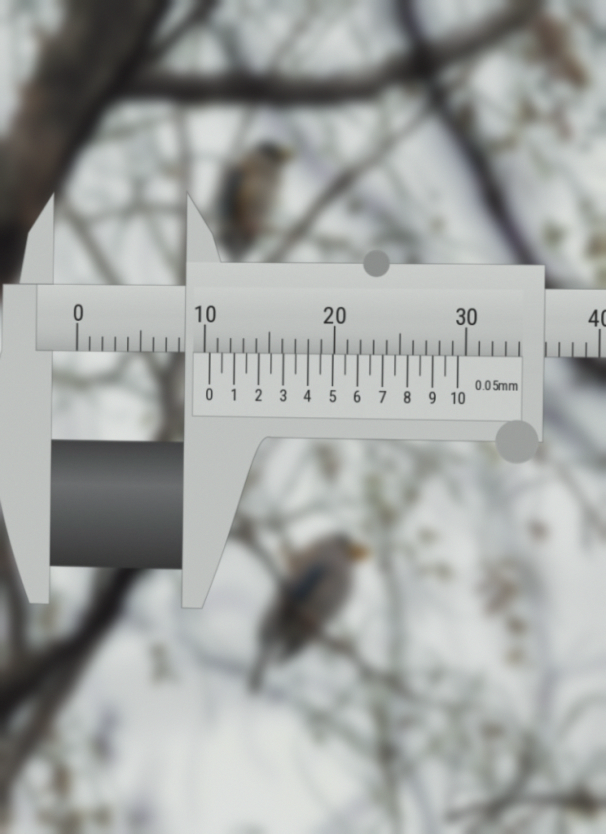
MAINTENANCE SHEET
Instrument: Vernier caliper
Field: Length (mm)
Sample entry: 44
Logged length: 10.4
